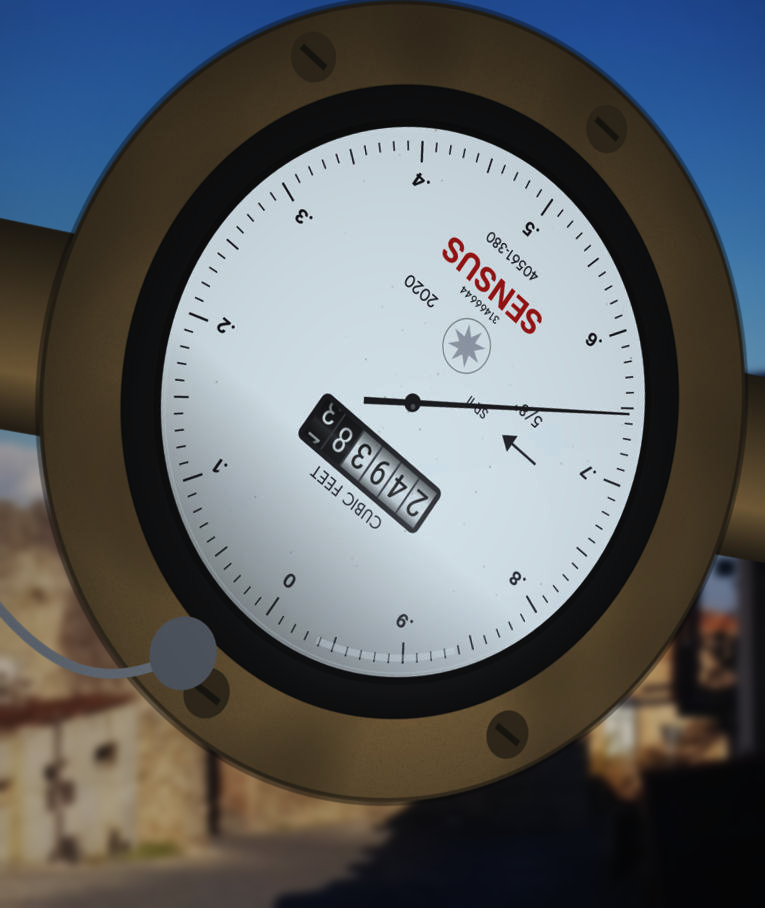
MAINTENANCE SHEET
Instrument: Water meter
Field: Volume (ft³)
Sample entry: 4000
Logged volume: 249382.65
